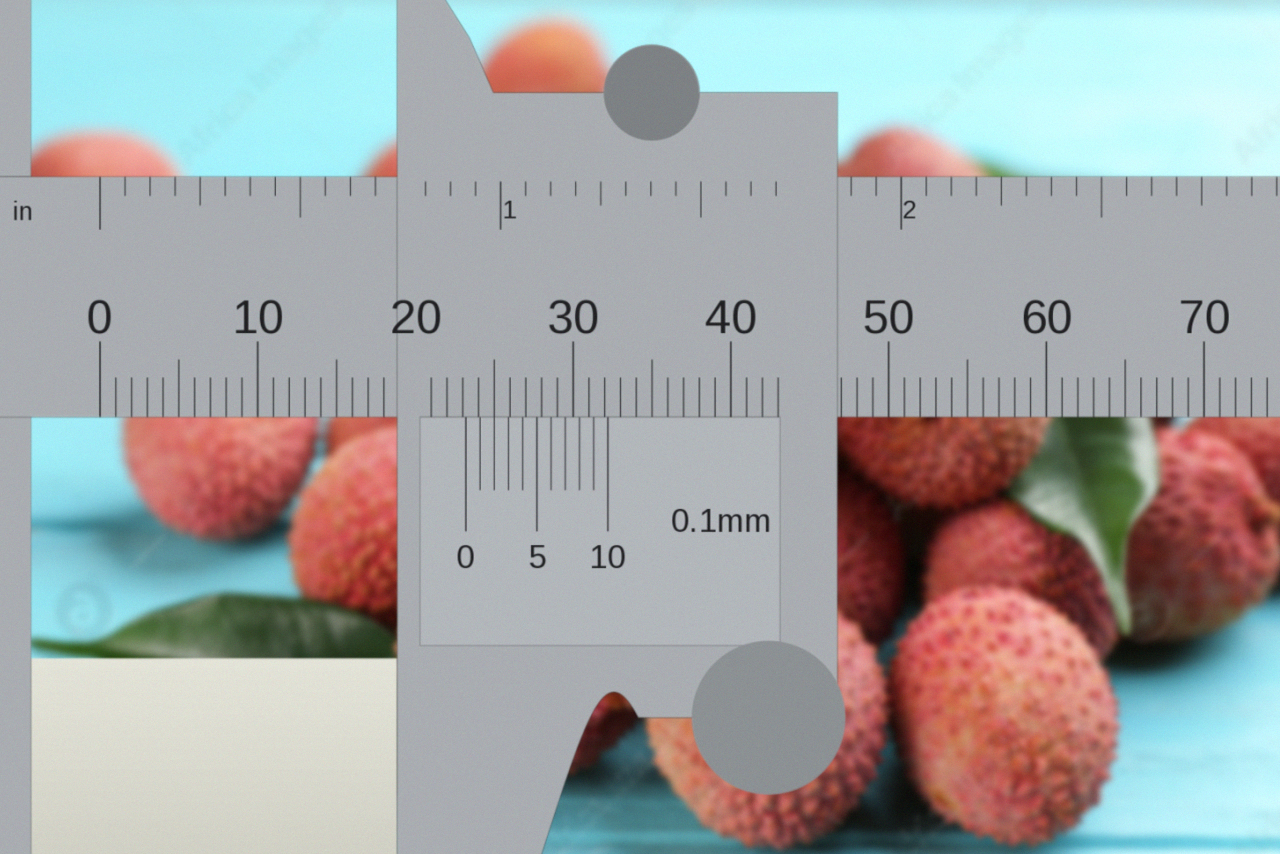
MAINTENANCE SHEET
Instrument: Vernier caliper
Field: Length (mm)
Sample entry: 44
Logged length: 23.2
